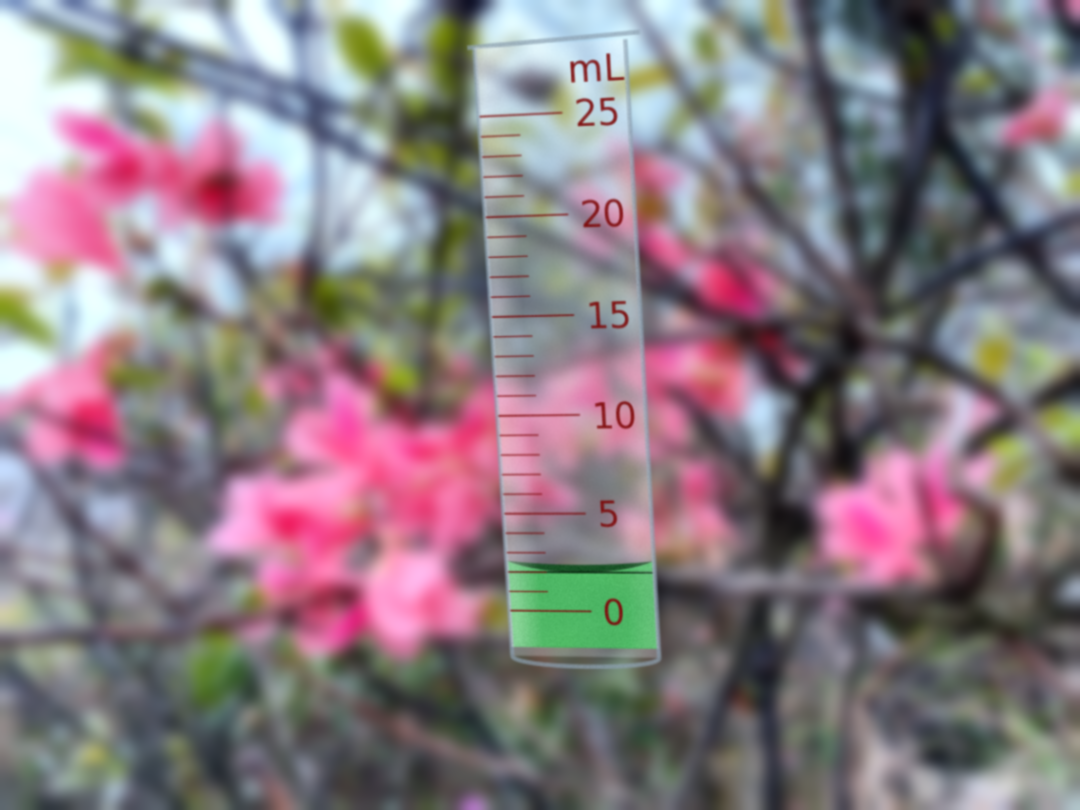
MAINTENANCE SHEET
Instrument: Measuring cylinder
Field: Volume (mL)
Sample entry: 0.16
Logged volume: 2
